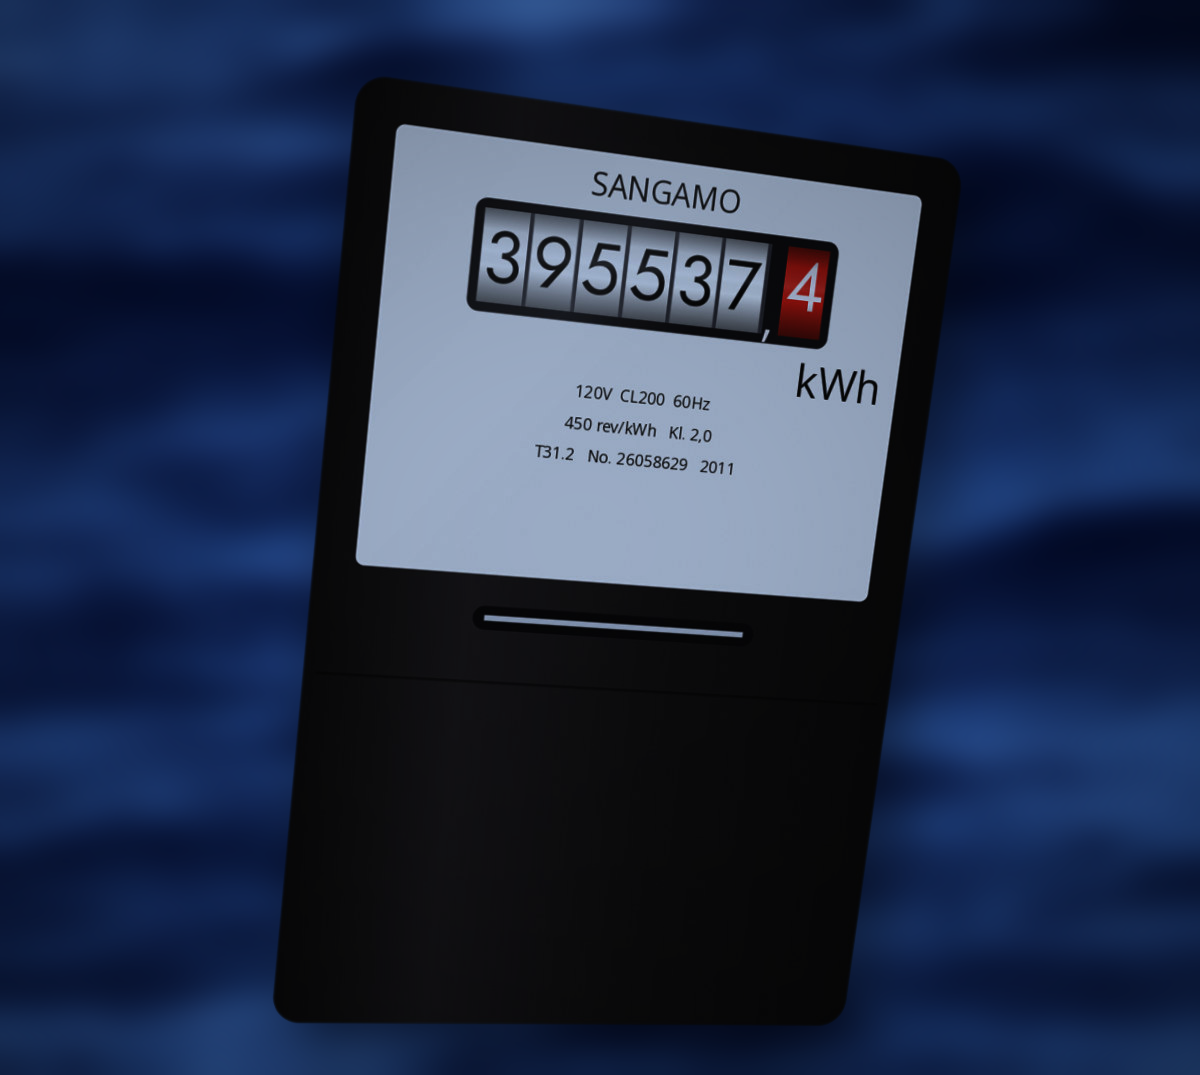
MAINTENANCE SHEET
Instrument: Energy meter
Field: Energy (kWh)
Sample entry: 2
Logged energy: 395537.4
